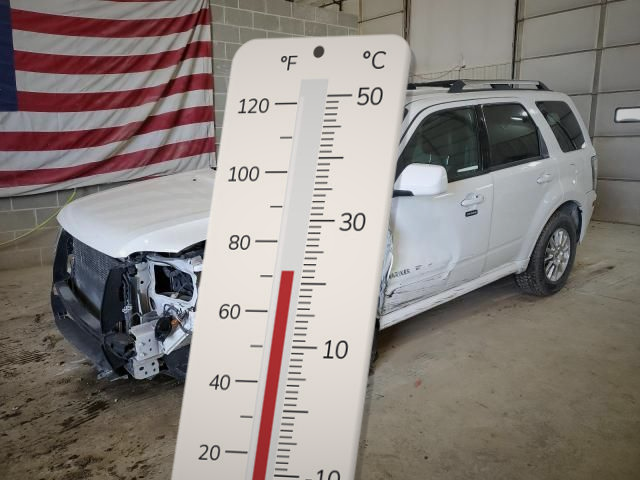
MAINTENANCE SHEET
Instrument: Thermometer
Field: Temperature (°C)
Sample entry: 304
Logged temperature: 22
